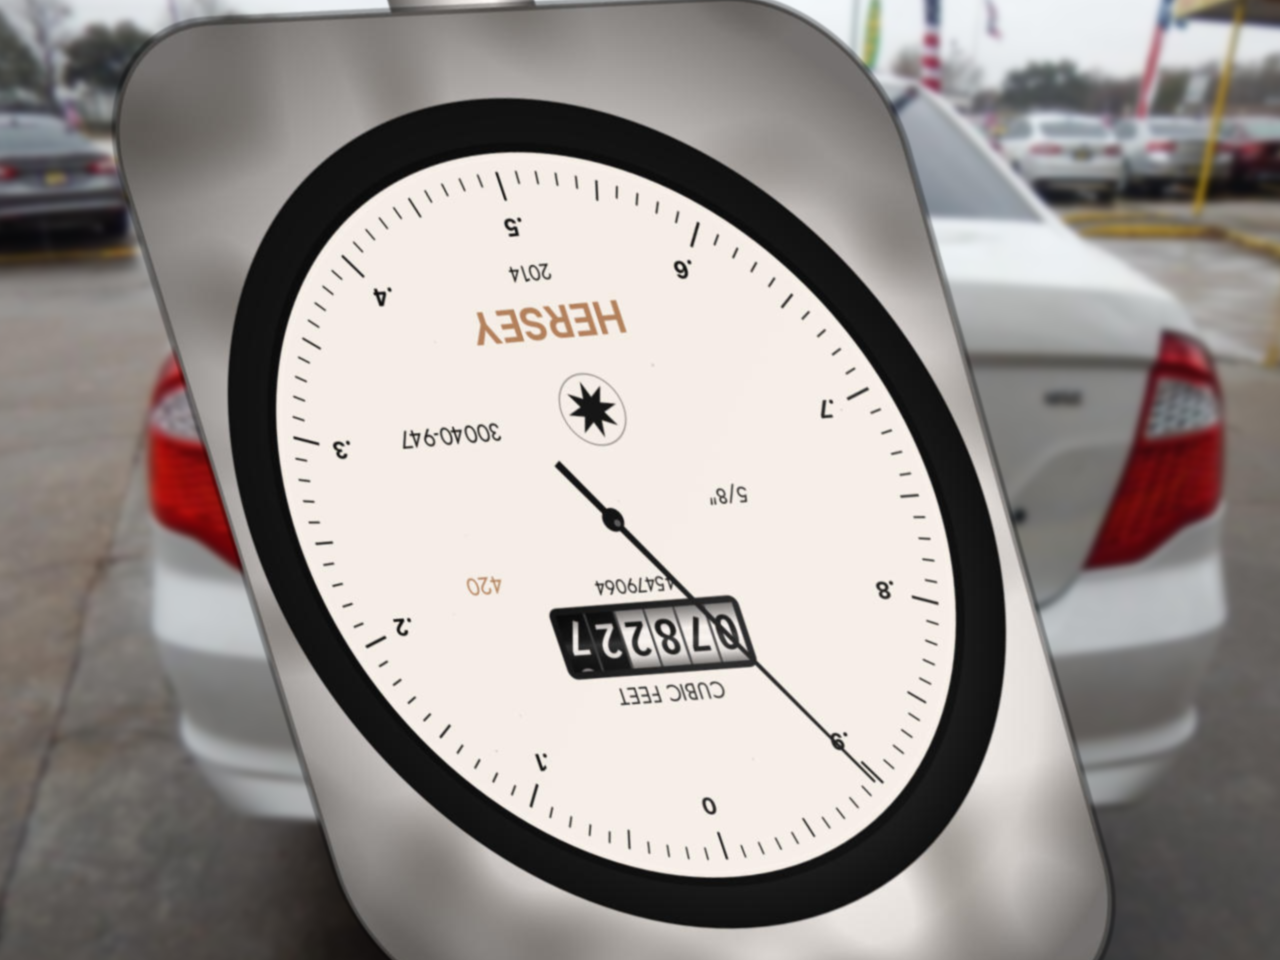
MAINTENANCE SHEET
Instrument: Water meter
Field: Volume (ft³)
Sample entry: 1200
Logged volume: 78226.90
